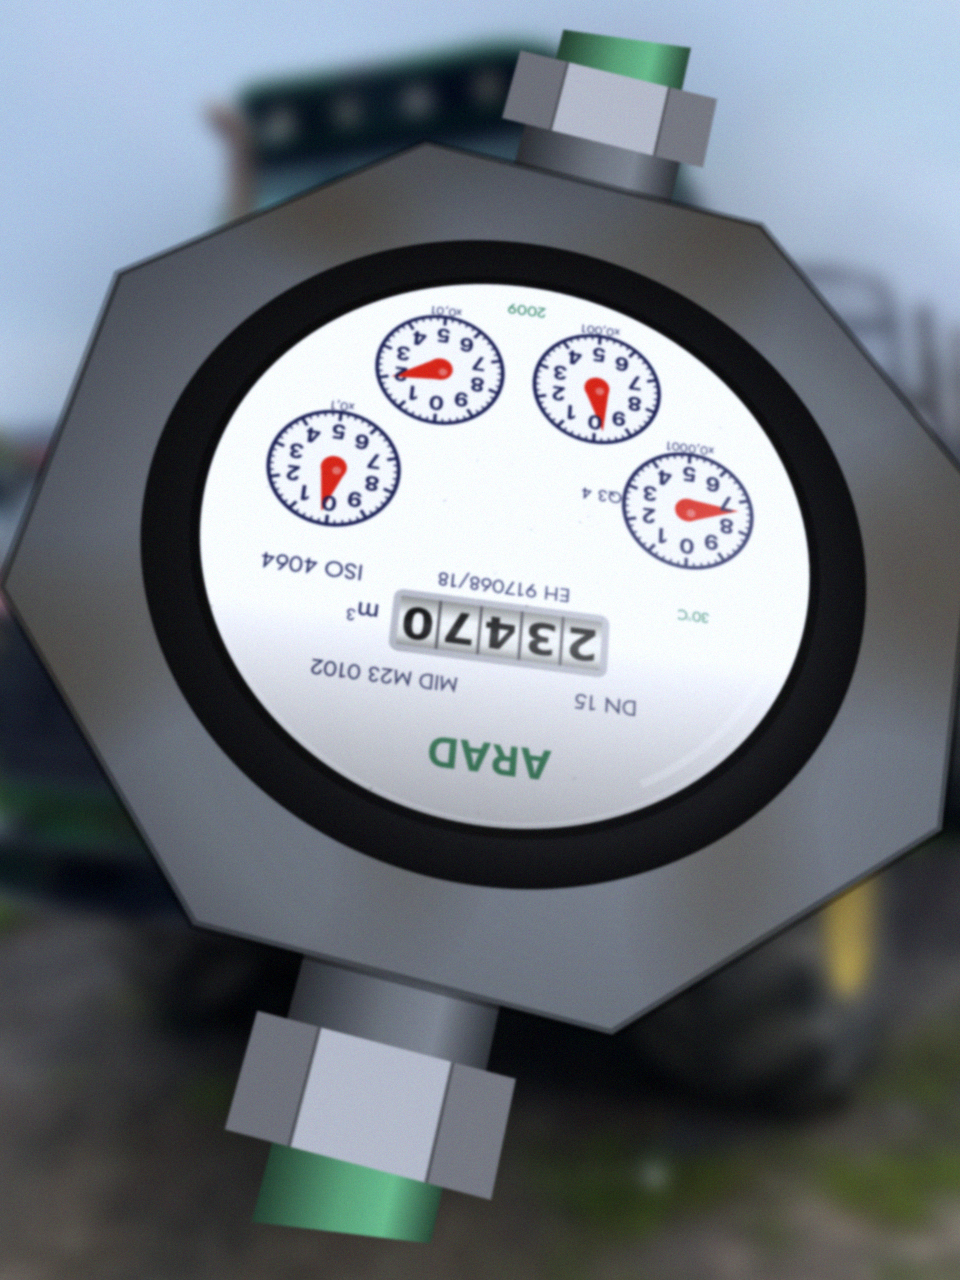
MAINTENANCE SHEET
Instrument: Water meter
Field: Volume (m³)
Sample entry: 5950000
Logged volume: 23470.0197
